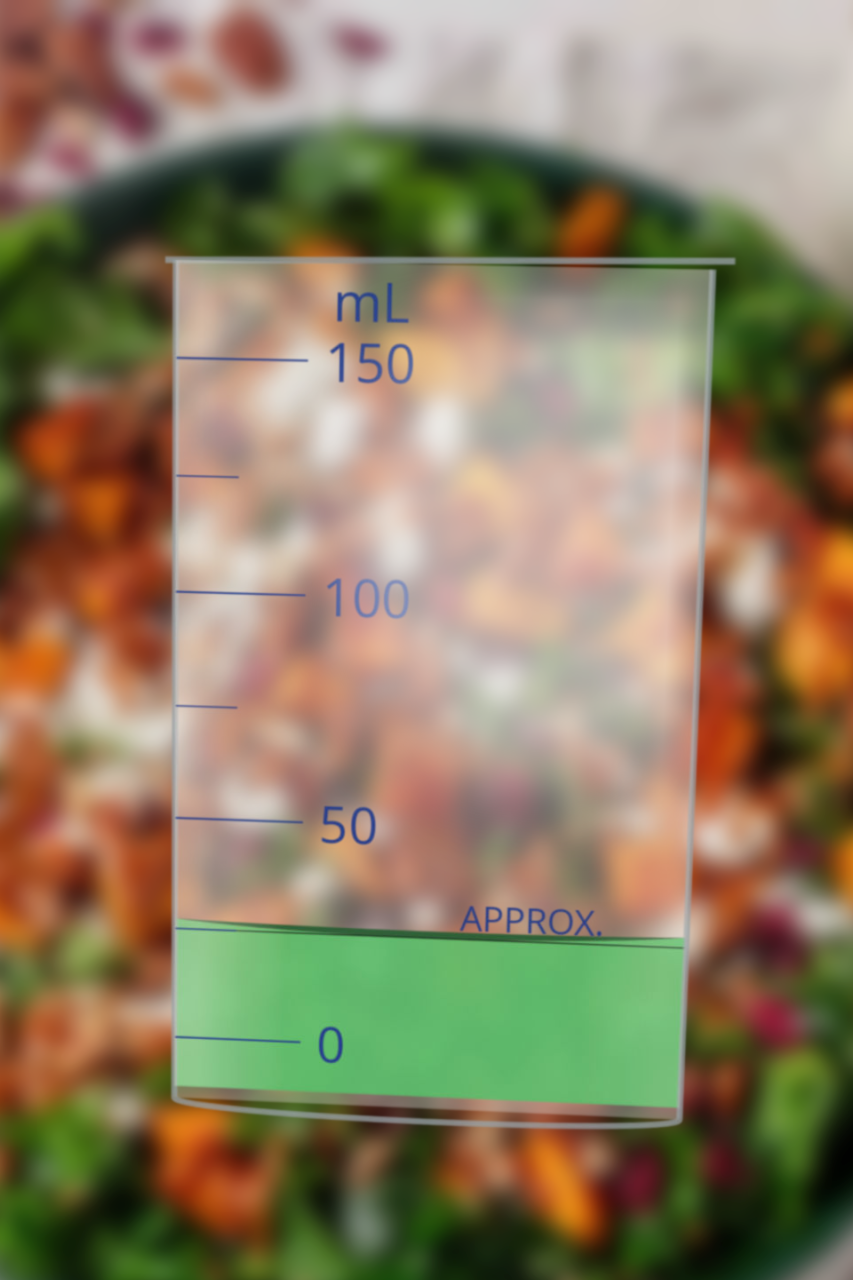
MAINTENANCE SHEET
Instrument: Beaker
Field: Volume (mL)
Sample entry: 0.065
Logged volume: 25
